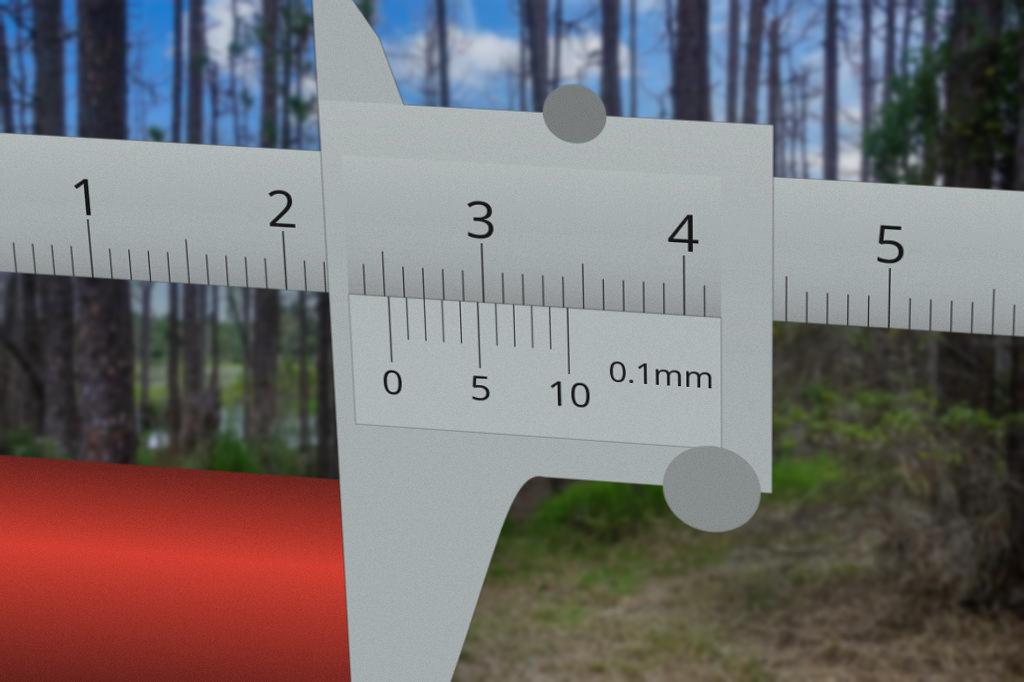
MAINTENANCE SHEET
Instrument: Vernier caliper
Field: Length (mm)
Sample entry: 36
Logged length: 25.2
